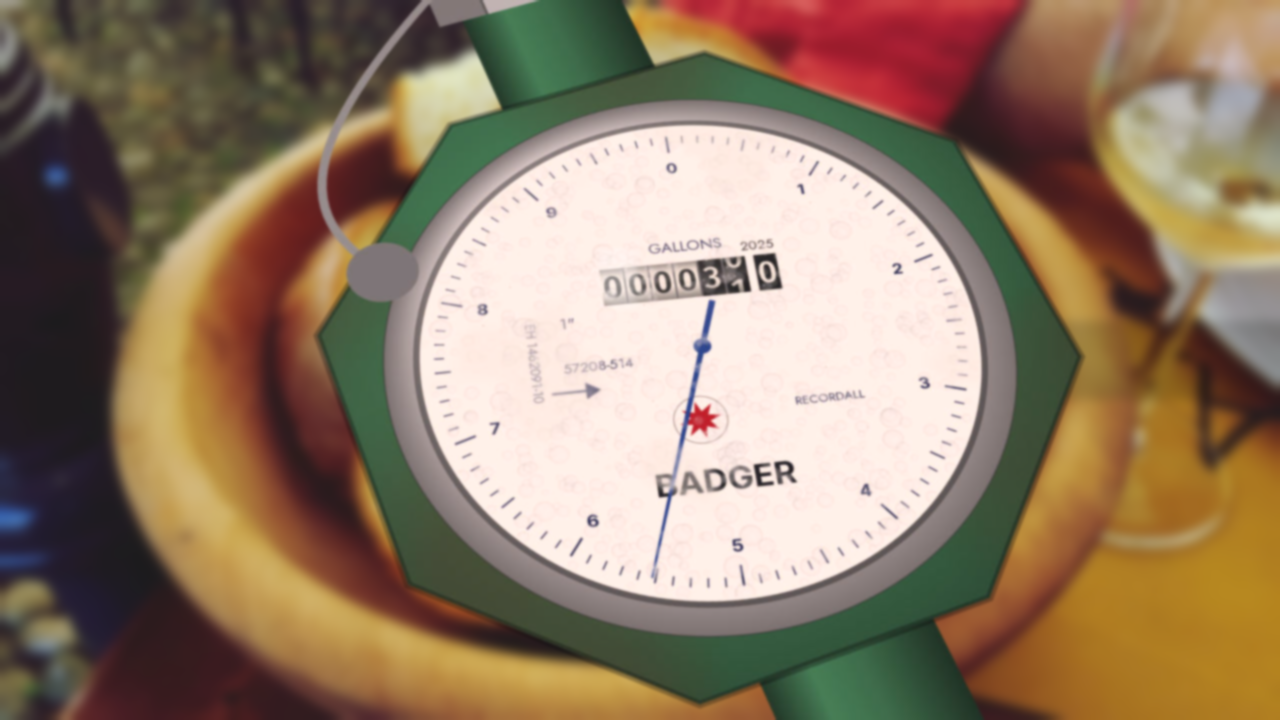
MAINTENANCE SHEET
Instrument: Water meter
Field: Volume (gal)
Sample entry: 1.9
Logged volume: 305.5
